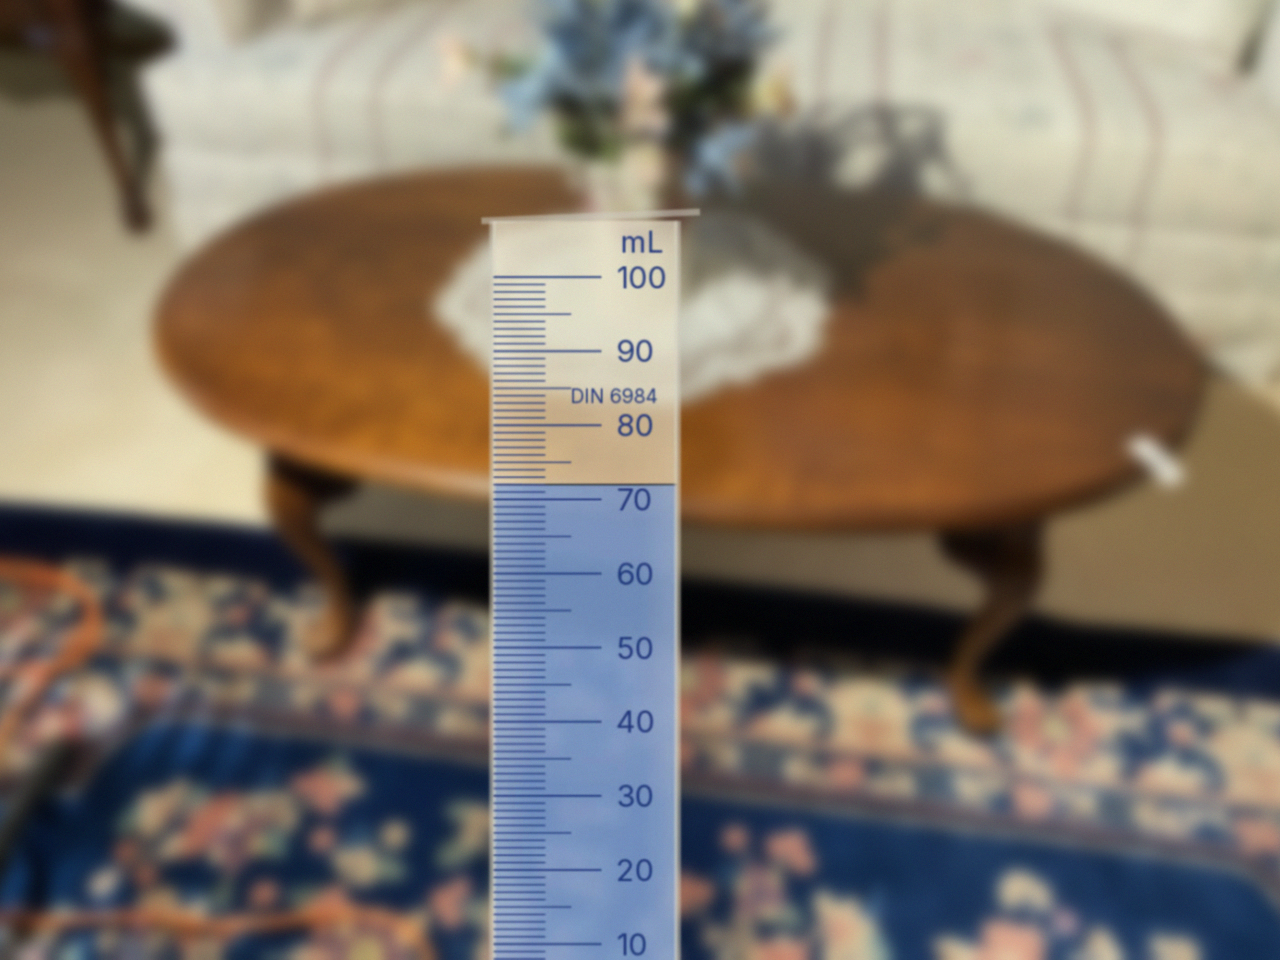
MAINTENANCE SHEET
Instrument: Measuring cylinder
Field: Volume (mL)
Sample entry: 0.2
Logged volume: 72
